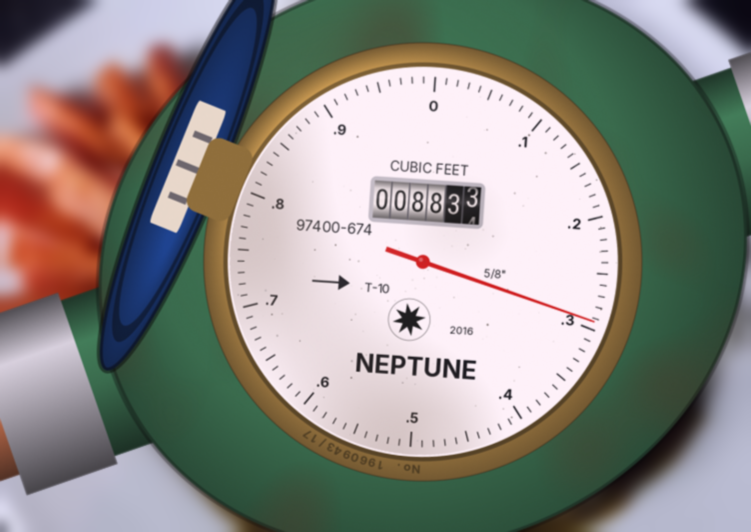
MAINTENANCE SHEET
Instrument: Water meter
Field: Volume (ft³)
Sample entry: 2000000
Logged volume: 8833.29
